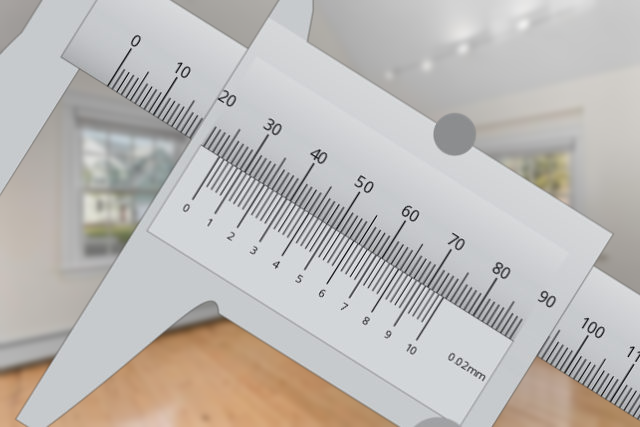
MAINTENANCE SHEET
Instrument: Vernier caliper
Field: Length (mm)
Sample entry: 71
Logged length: 24.5
